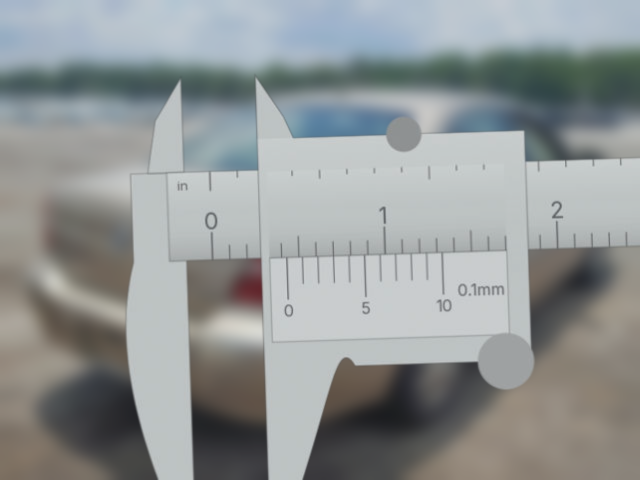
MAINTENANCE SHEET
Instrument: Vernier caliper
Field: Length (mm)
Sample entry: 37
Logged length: 4.3
